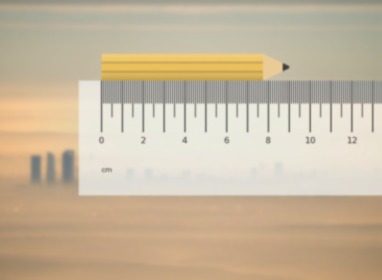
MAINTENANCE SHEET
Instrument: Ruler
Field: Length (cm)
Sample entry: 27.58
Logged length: 9
